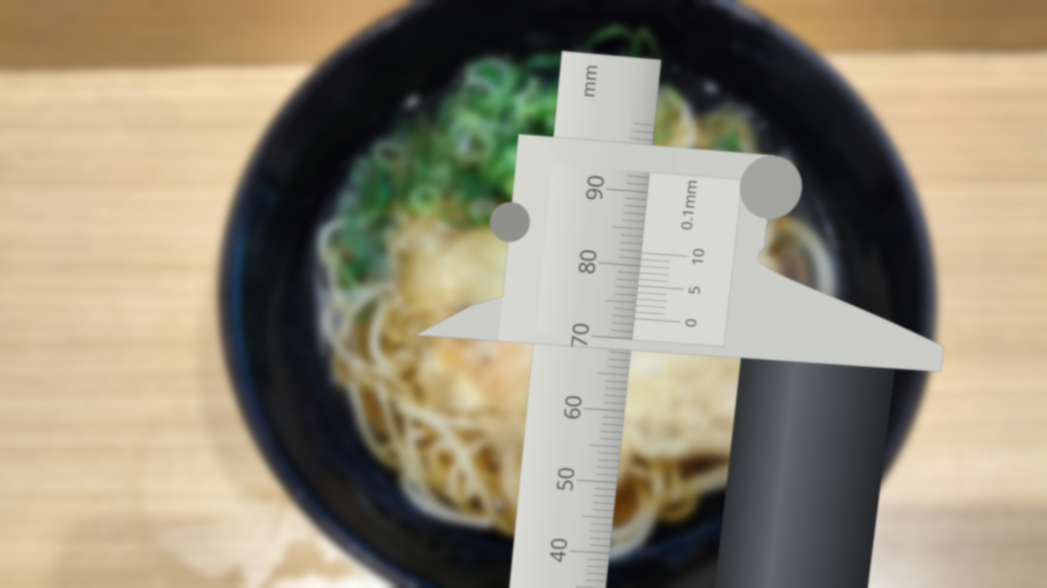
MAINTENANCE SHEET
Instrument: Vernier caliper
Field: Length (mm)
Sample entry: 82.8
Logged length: 72.8
